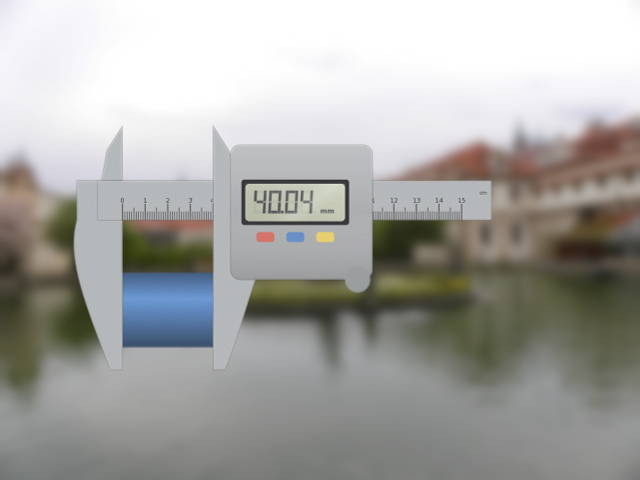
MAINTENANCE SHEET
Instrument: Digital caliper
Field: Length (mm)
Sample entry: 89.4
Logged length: 40.04
